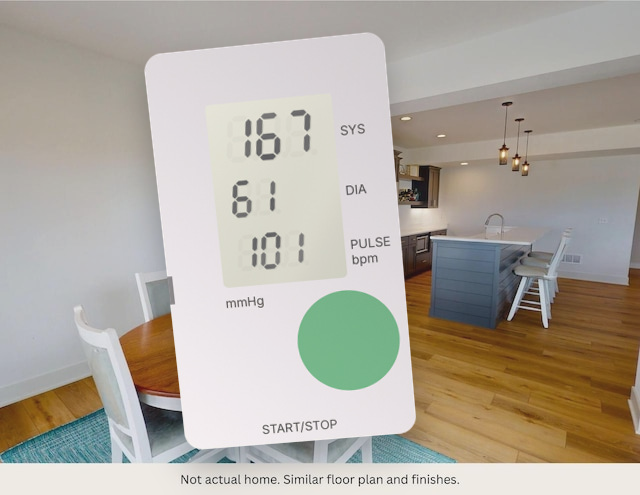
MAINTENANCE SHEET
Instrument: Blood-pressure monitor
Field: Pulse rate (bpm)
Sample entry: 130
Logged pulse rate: 101
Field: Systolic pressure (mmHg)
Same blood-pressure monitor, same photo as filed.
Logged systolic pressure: 167
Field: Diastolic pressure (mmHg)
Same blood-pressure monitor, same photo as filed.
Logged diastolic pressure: 61
